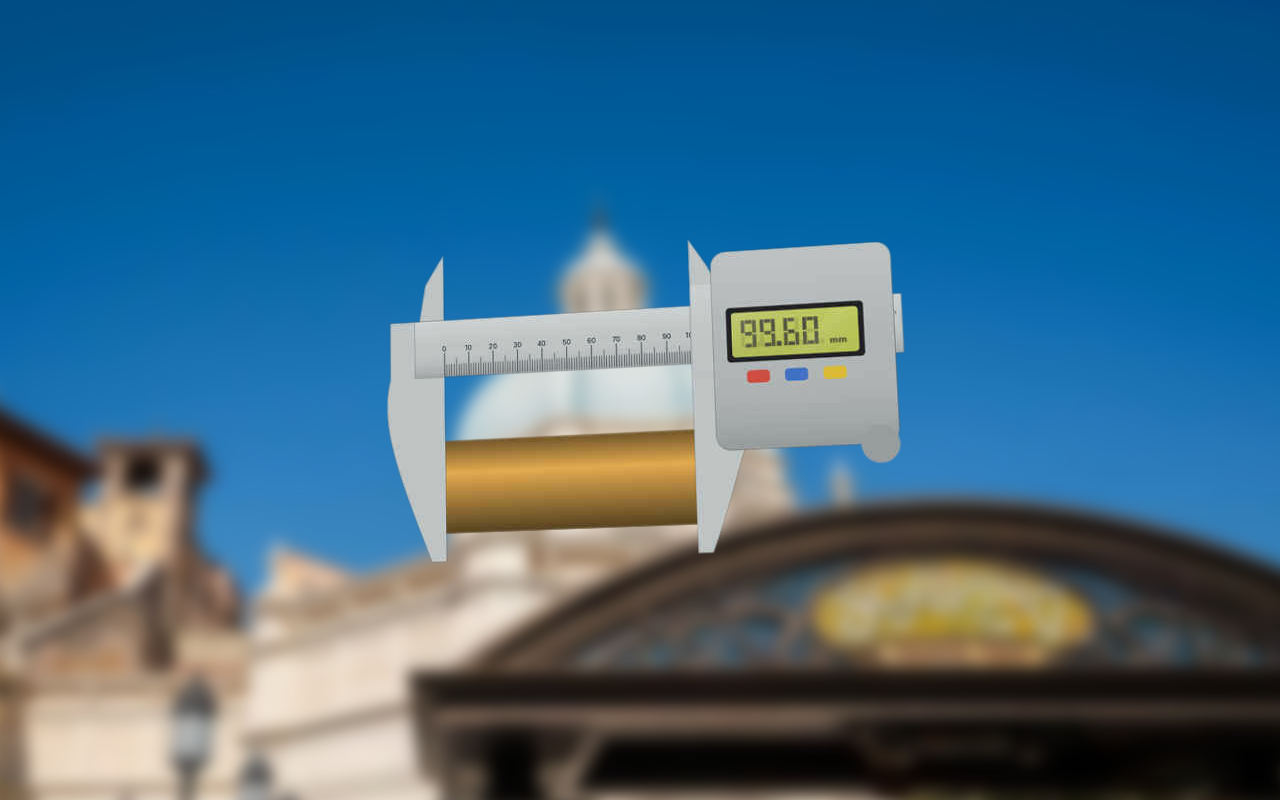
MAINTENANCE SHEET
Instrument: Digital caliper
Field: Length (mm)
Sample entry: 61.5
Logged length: 99.60
